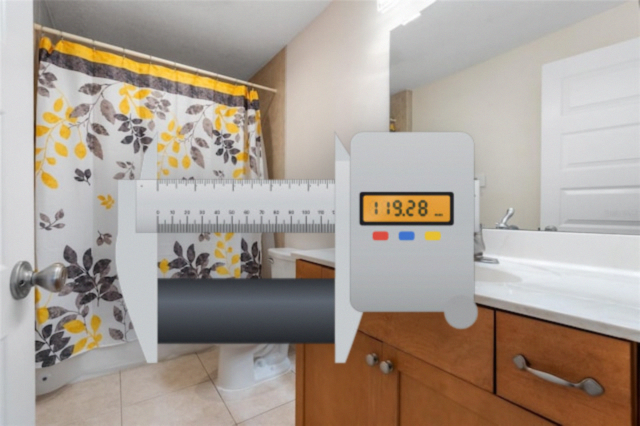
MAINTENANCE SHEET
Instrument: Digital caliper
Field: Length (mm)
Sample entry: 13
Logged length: 119.28
